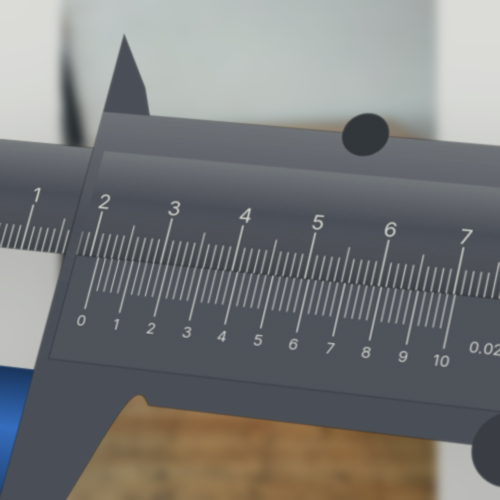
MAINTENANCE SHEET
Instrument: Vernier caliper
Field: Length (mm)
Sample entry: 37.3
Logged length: 21.2
